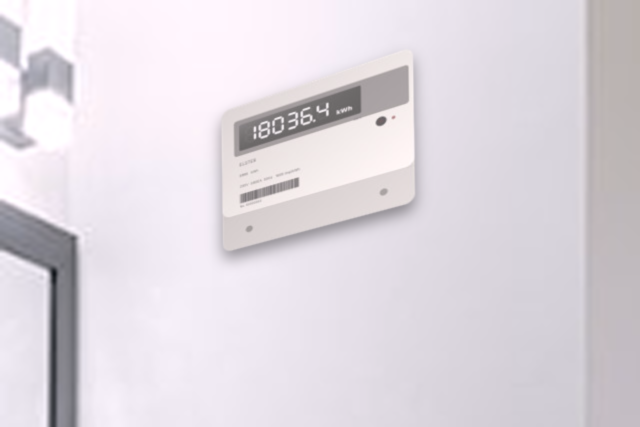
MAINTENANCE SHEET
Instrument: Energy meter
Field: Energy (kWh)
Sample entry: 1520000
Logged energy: 18036.4
